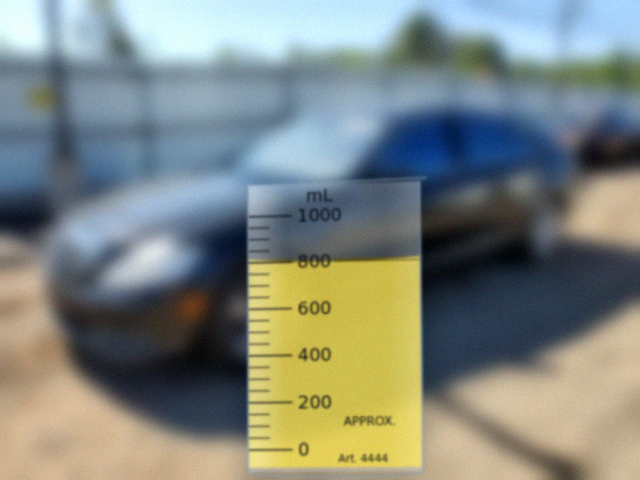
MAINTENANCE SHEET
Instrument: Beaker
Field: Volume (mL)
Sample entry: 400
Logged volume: 800
